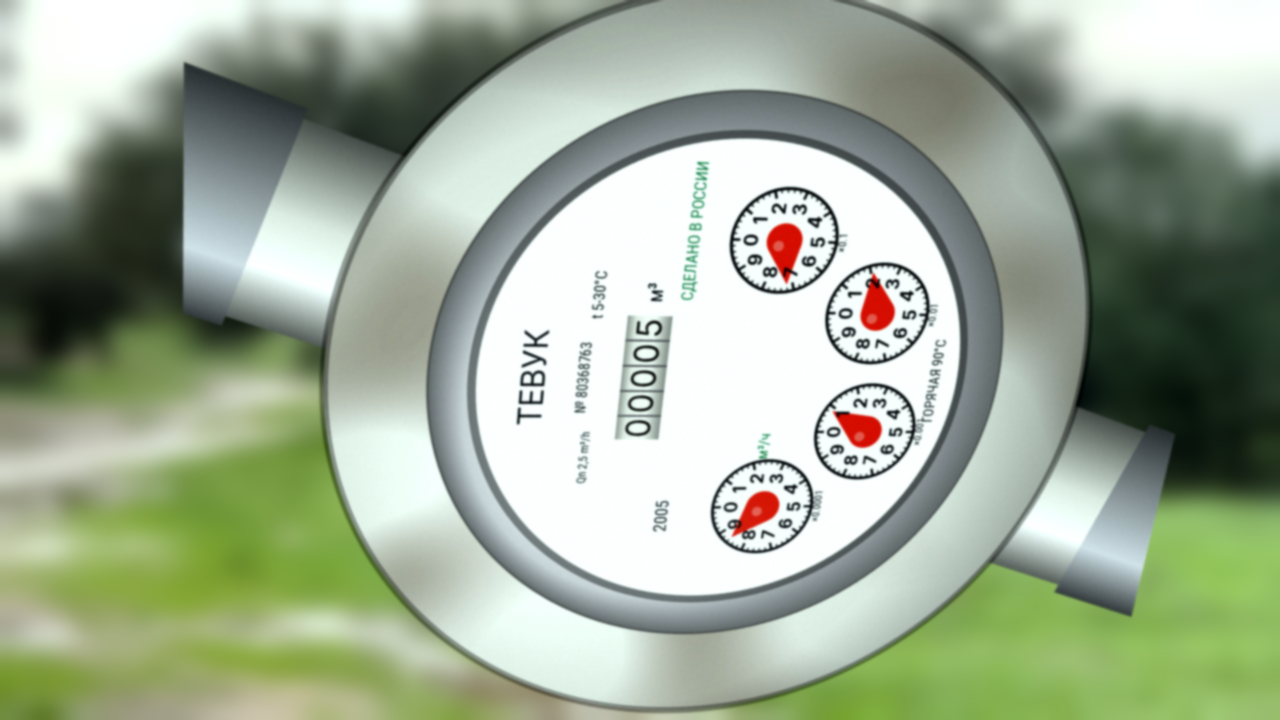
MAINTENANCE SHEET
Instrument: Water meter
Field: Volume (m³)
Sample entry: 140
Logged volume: 5.7208
